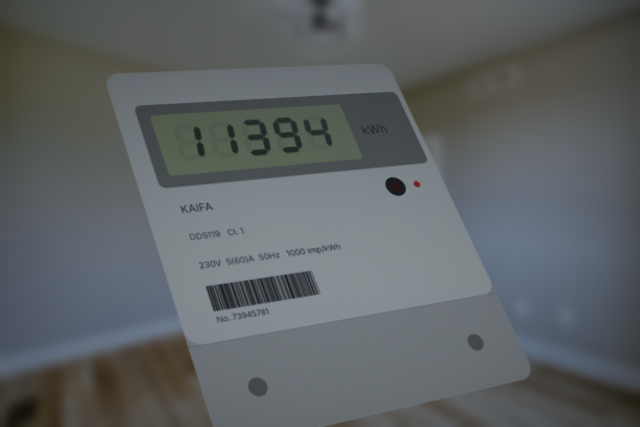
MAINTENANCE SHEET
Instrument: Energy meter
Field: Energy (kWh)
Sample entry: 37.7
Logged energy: 11394
